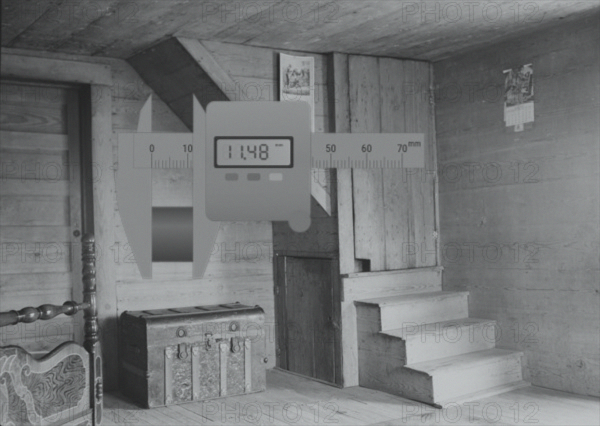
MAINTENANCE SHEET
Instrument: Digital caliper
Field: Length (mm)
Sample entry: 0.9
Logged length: 11.48
